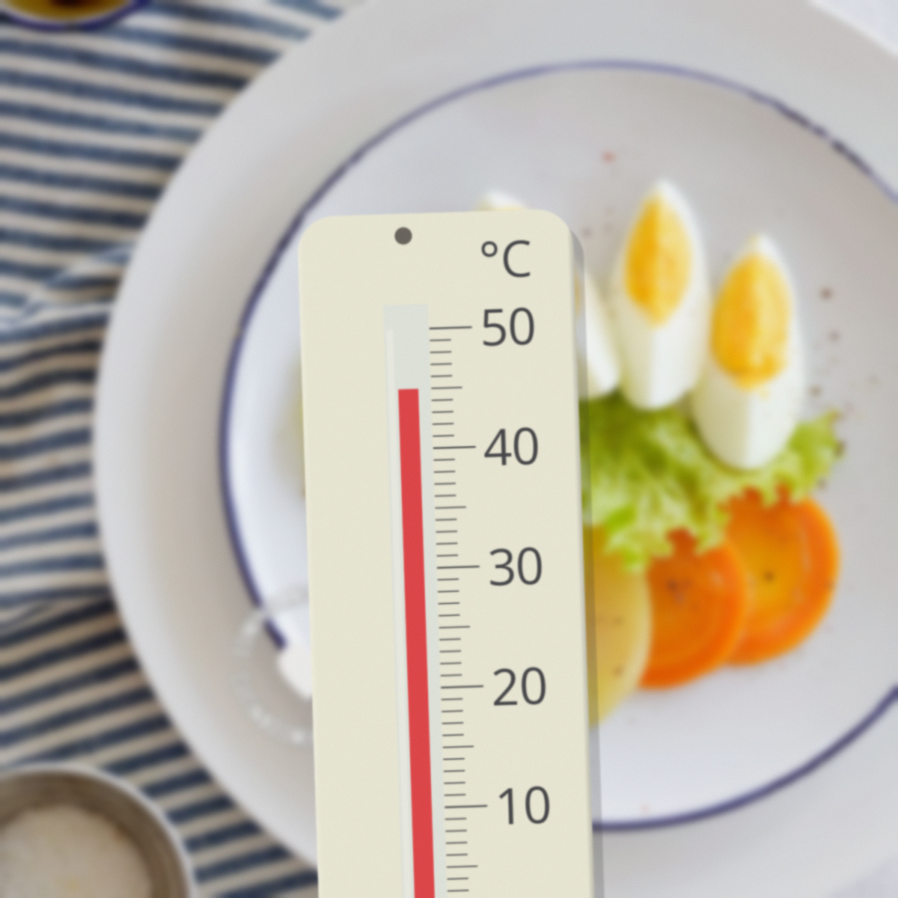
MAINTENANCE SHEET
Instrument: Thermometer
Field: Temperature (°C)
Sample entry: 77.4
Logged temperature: 45
